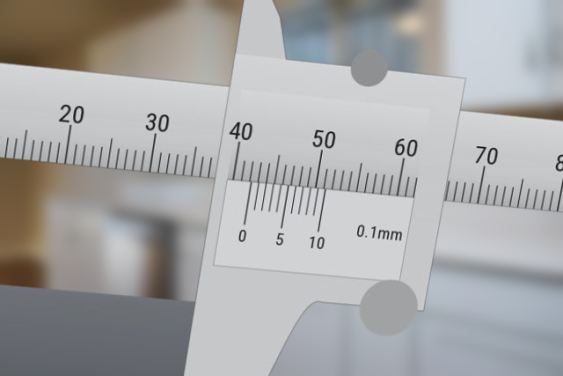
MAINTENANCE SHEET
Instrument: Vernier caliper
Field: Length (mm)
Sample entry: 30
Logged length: 42.2
